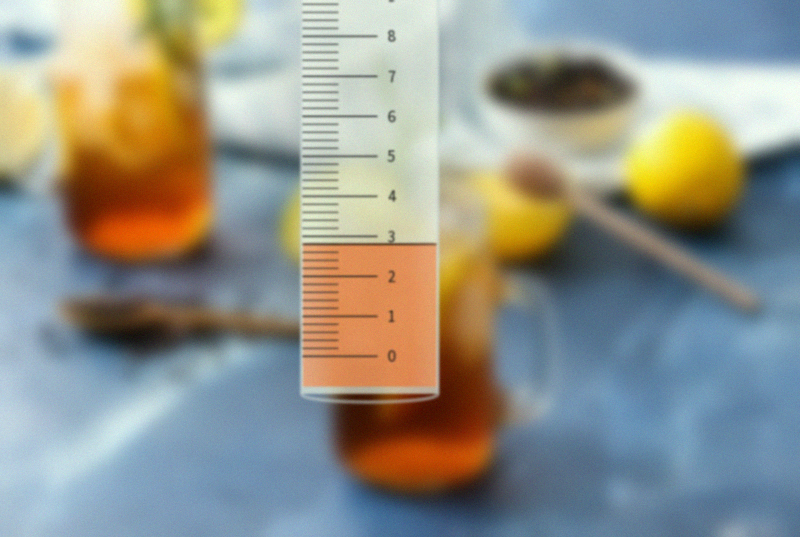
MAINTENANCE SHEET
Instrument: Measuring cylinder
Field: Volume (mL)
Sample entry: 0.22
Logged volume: 2.8
